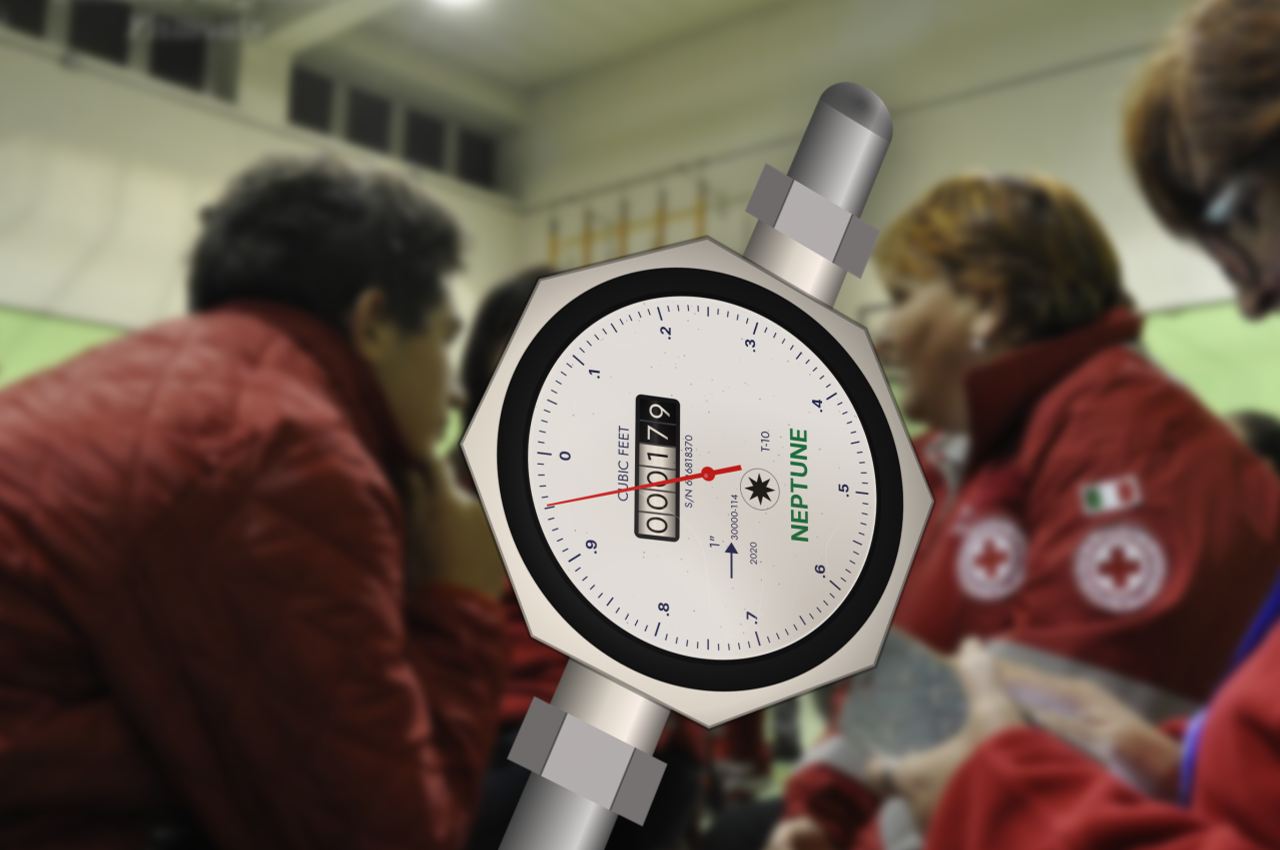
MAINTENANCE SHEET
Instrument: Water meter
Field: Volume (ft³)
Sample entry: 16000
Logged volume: 178.95
